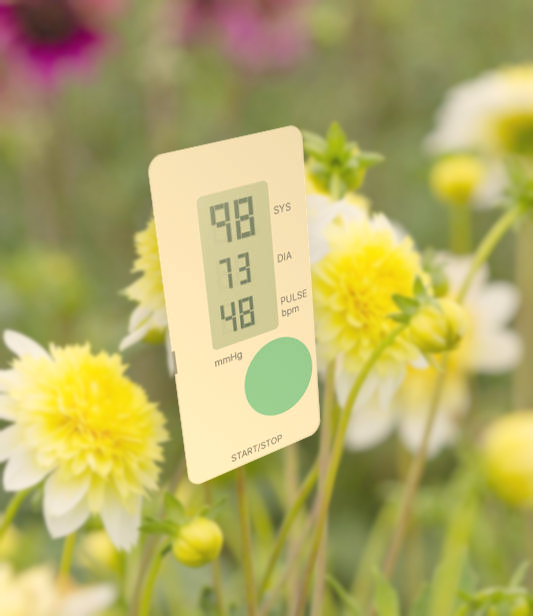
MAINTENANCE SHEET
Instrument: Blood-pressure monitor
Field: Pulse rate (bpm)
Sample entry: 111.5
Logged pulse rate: 48
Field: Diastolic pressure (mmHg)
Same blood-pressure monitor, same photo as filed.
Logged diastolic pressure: 73
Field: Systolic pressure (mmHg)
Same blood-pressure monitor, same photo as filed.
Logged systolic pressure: 98
